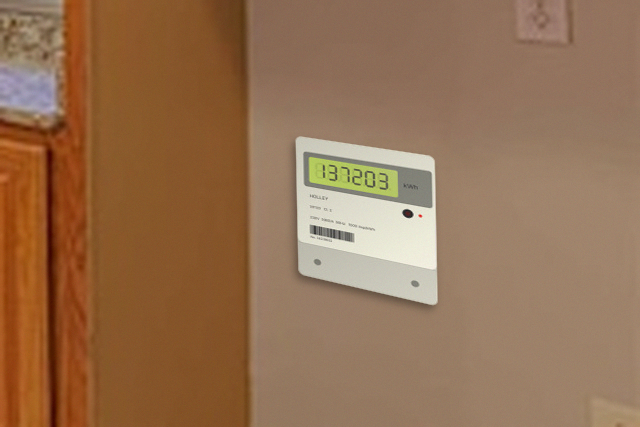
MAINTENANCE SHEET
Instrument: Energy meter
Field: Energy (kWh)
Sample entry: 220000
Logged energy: 137203
